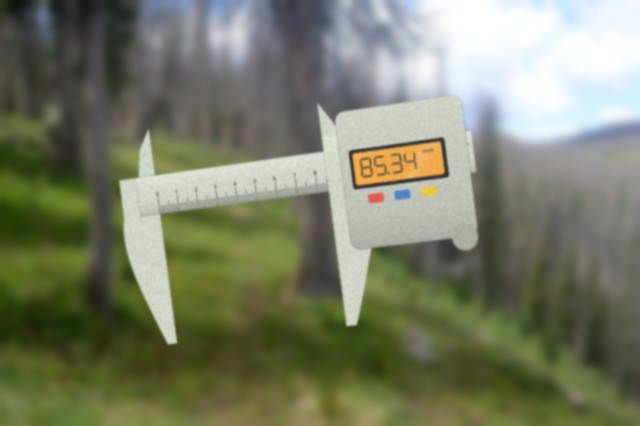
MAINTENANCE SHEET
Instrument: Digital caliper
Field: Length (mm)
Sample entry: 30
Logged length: 85.34
